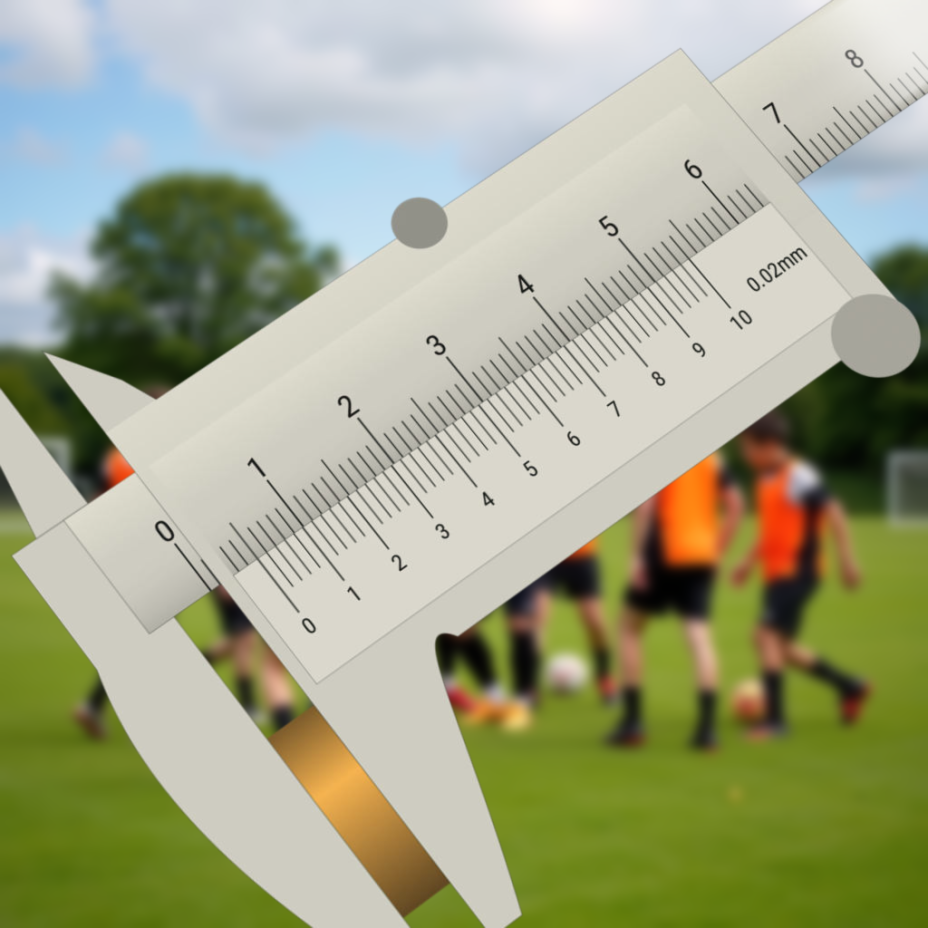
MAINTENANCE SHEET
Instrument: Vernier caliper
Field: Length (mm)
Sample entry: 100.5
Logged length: 5.0
